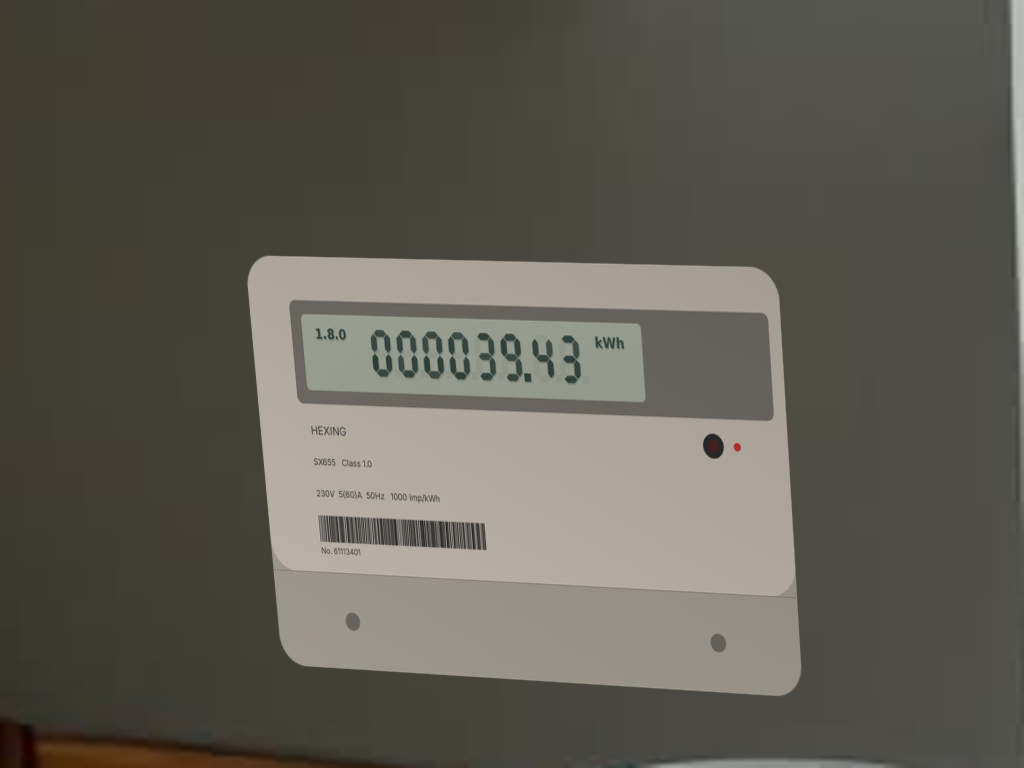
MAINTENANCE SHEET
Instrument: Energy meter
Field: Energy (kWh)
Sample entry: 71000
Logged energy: 39.43
